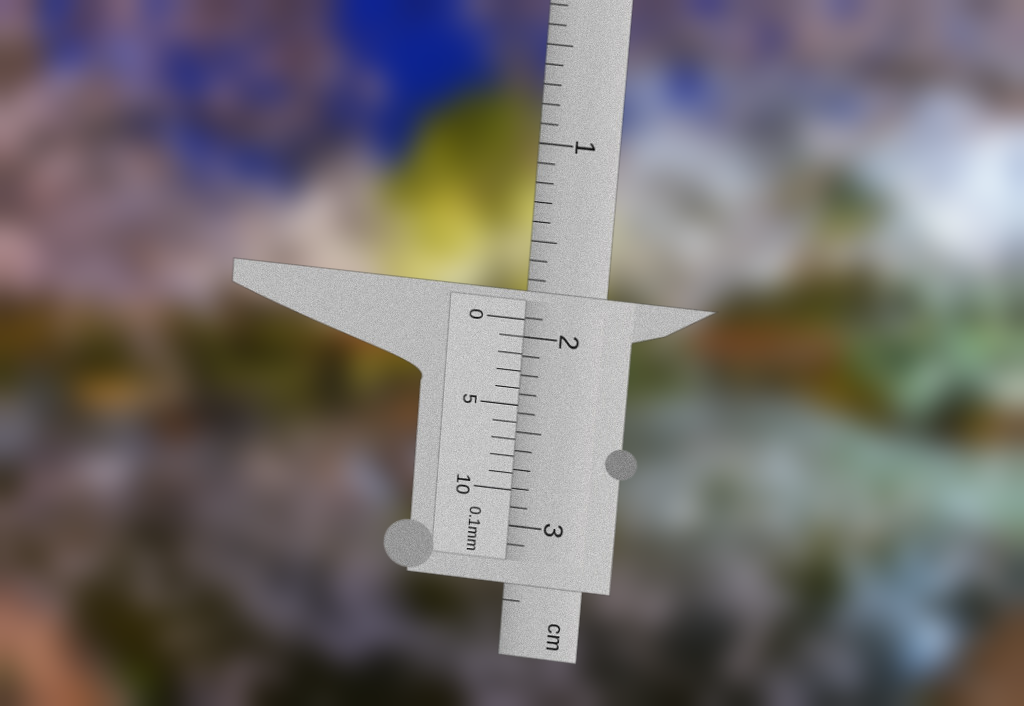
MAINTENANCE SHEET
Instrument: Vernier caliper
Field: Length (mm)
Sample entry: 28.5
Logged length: 19.1
